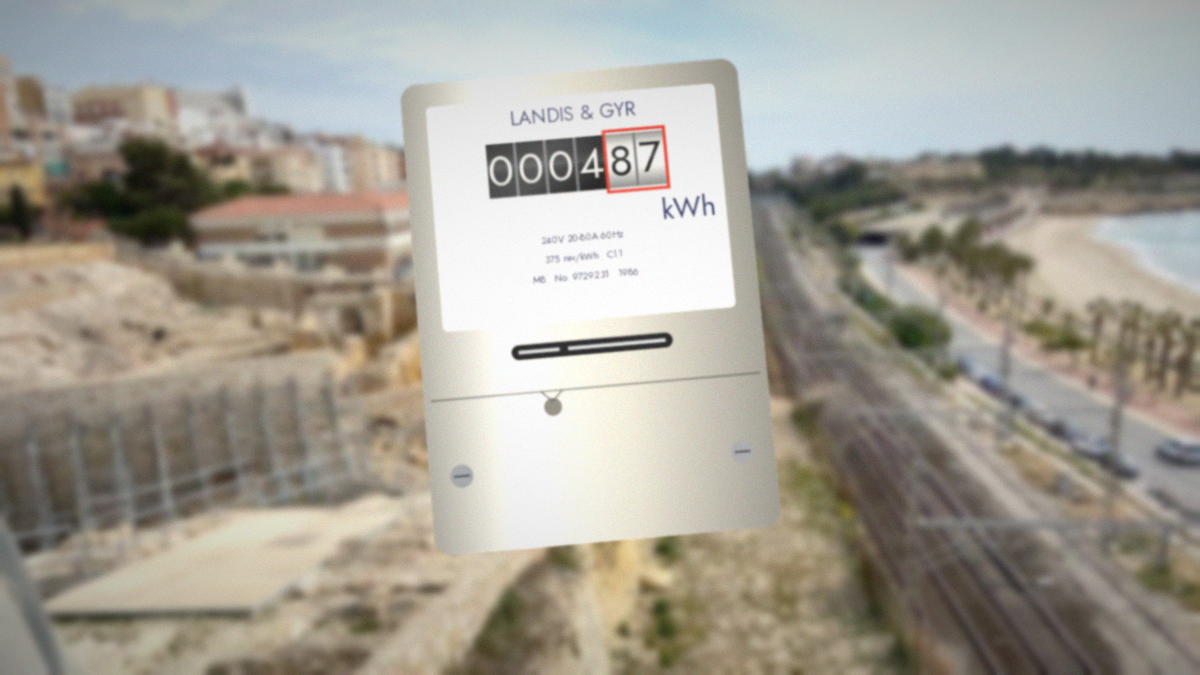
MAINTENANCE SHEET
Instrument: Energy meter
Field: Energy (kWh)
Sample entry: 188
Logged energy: 4.87
